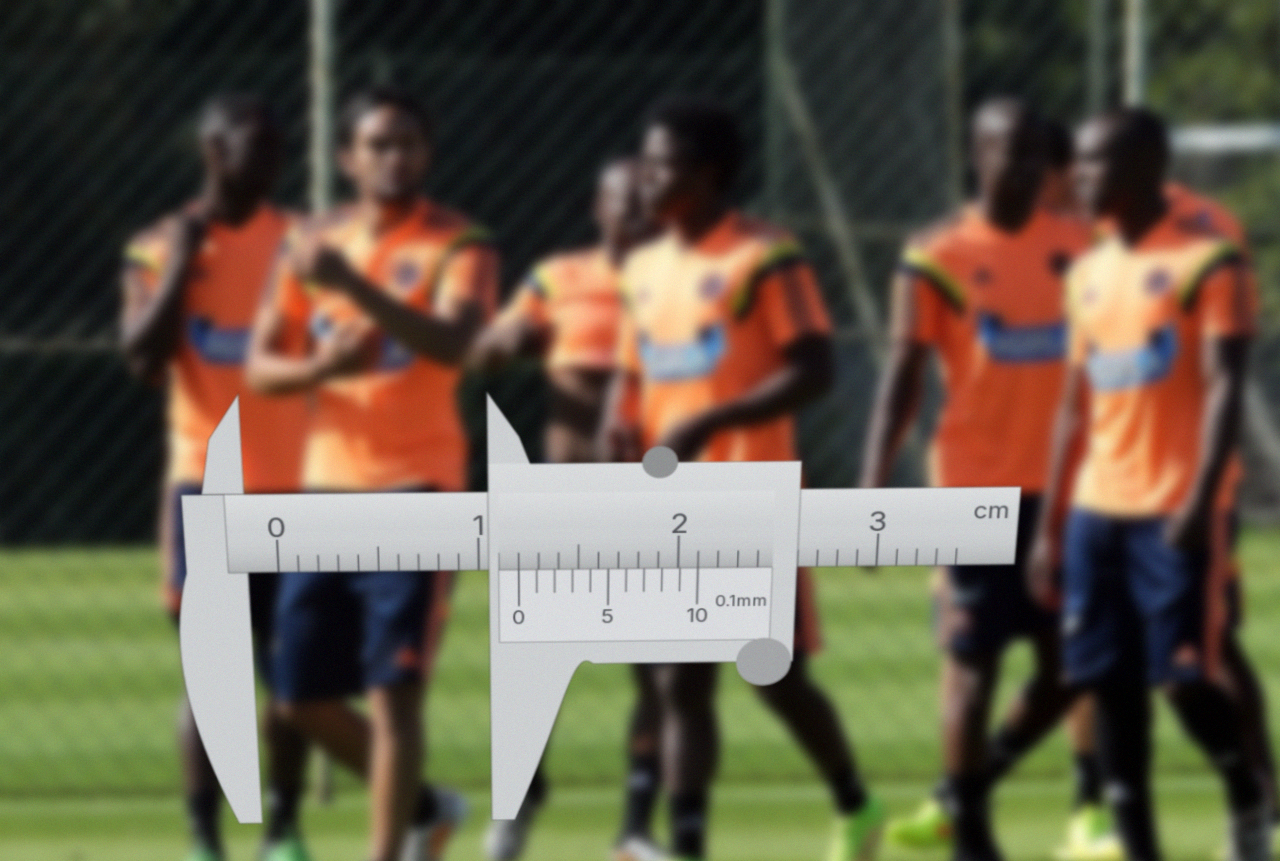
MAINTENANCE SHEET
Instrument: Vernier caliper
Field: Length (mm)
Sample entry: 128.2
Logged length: 12.0
